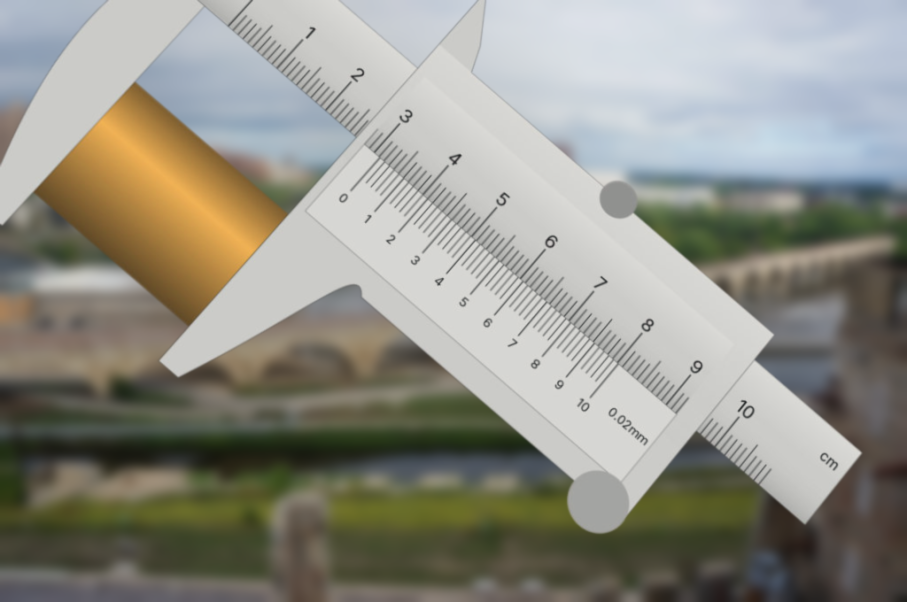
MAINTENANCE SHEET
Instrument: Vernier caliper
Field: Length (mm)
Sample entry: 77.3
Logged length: 31.2
